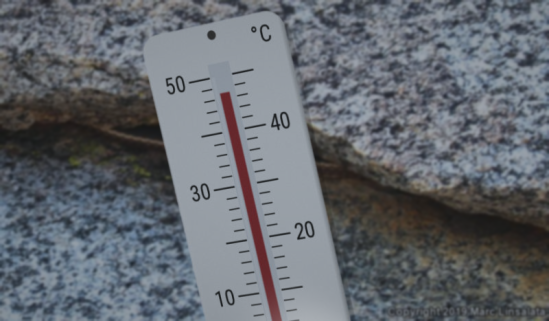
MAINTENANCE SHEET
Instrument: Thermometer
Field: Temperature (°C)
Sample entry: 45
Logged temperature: 47
